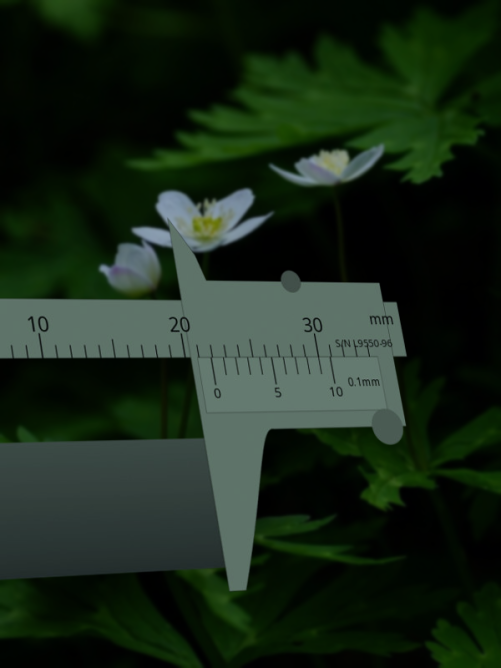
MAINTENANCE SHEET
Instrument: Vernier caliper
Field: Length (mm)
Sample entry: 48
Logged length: 21.9
